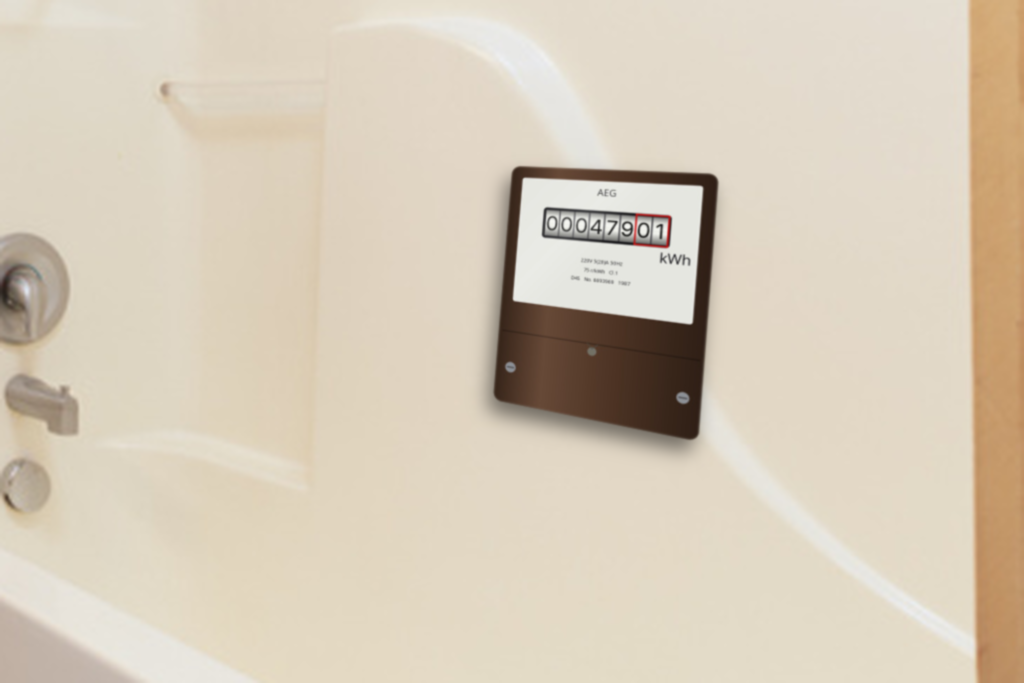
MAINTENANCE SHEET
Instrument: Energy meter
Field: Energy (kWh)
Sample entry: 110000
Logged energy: 479.01
